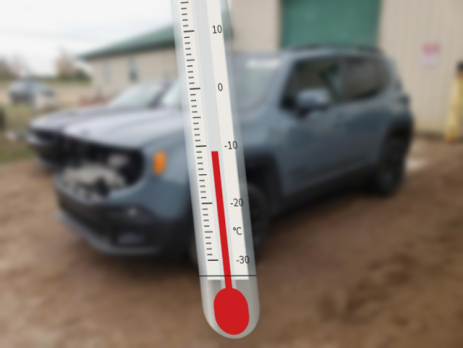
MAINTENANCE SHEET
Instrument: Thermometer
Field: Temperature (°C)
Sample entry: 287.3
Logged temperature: -11
